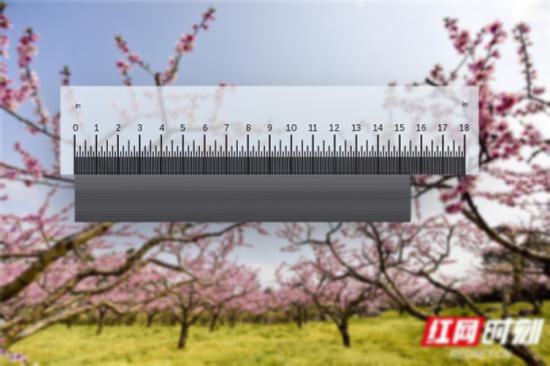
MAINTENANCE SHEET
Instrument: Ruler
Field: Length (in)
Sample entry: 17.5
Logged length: 15.5
